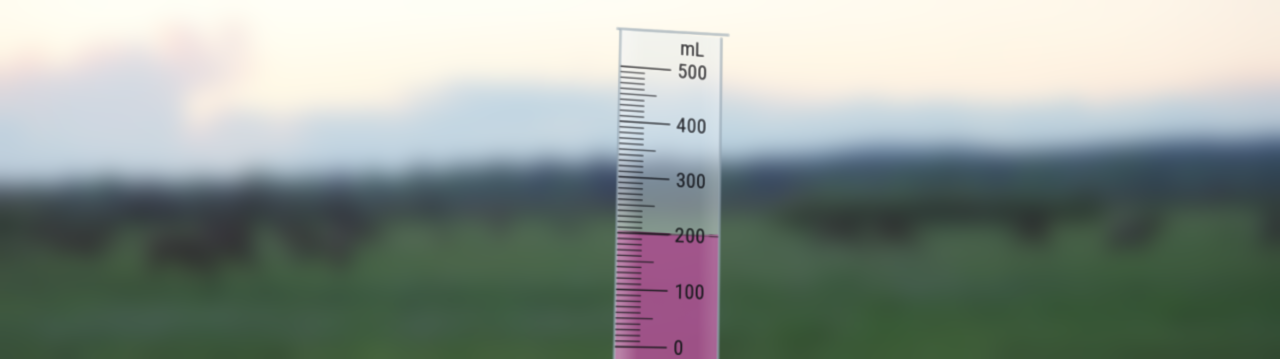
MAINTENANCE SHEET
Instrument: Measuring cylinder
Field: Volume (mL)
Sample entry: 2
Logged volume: 200
